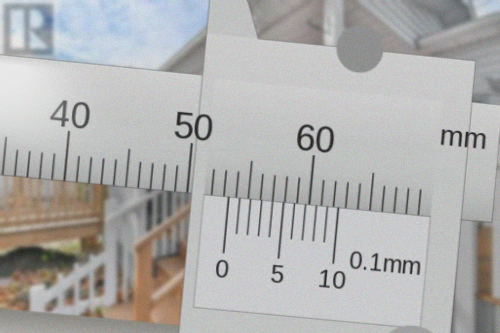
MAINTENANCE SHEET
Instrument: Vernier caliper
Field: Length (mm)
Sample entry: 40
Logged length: 53.4
